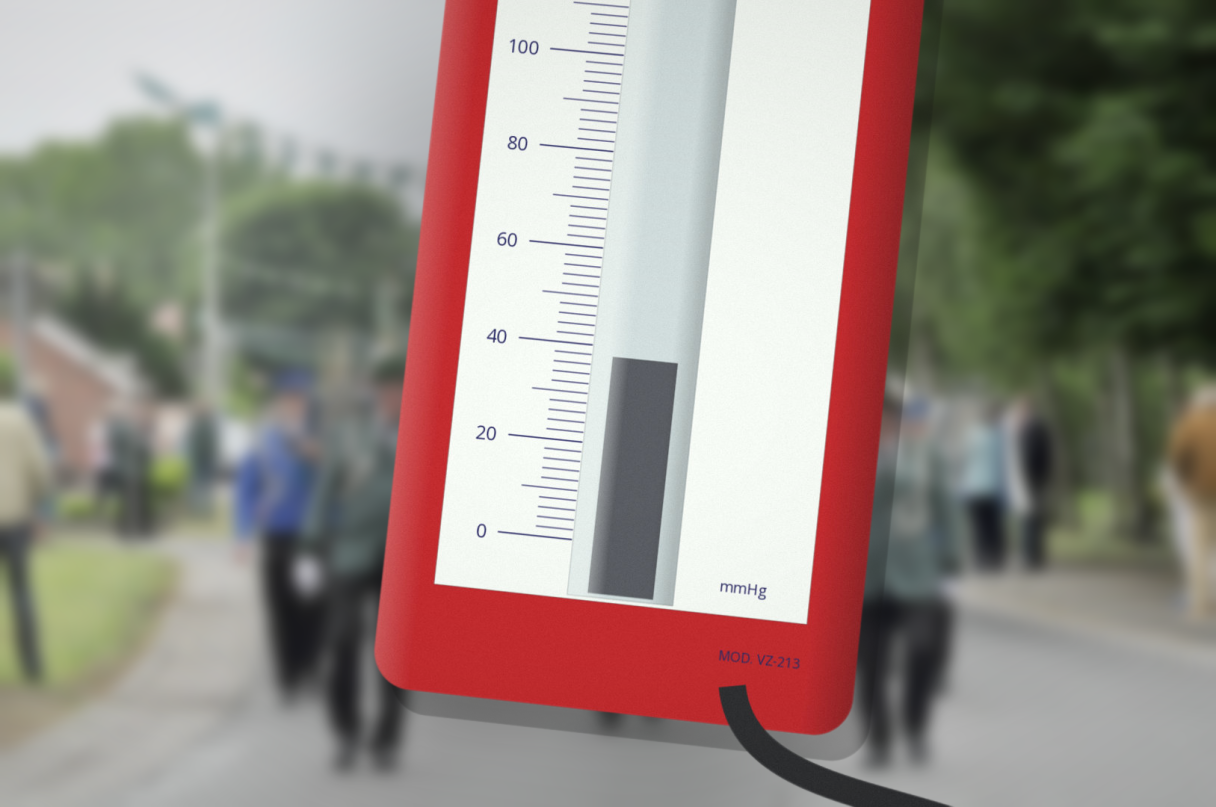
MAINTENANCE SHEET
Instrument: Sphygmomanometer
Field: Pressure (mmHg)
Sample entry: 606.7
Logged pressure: 38
